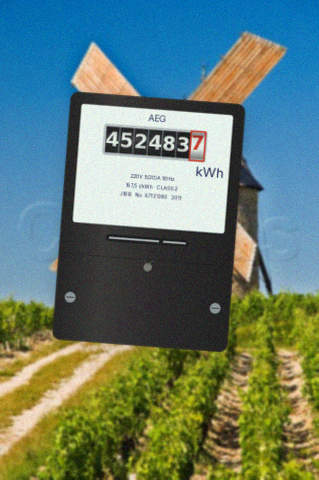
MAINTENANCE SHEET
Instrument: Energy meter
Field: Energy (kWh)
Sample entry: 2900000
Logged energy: 452483.7
